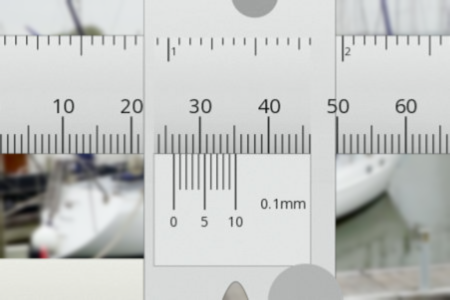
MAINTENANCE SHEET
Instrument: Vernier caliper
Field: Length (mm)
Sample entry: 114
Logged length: 26.2
